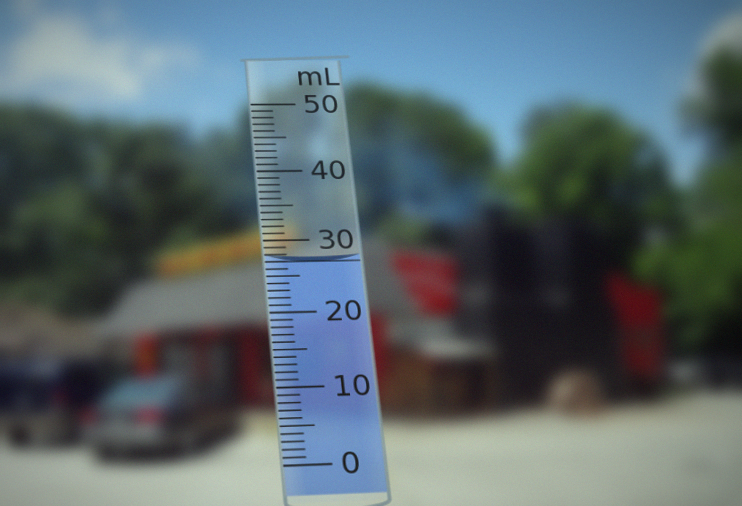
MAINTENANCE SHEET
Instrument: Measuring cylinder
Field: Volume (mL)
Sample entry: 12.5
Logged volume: 27
